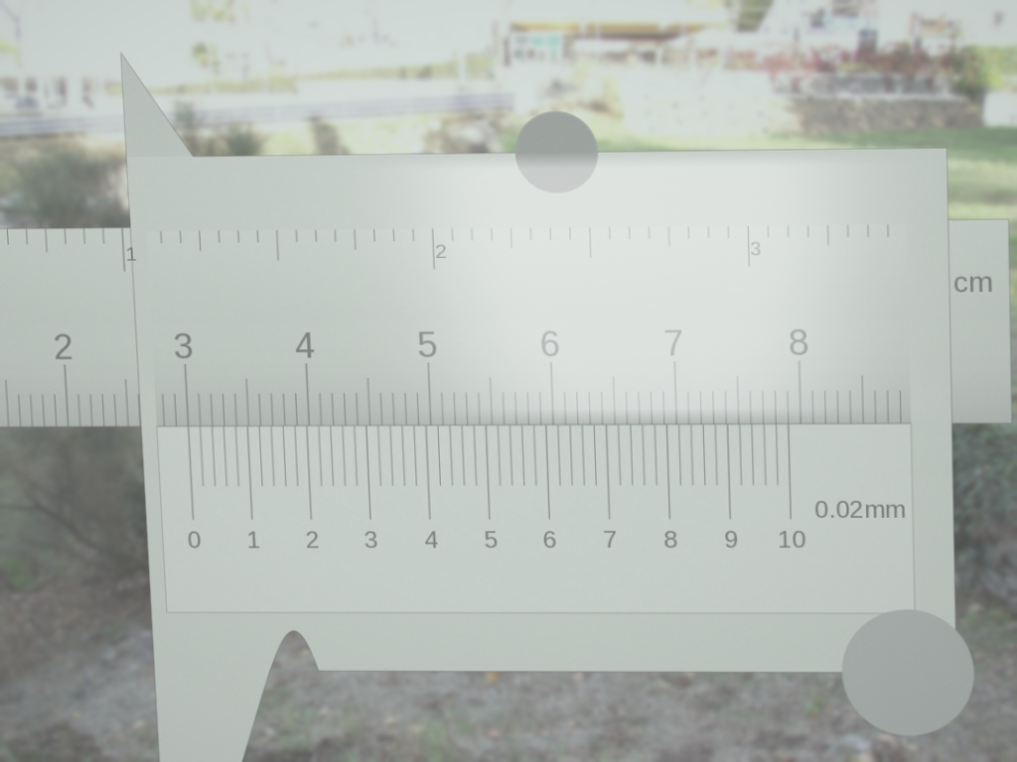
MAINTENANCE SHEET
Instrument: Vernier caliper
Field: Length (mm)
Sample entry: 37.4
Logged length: 30.0
